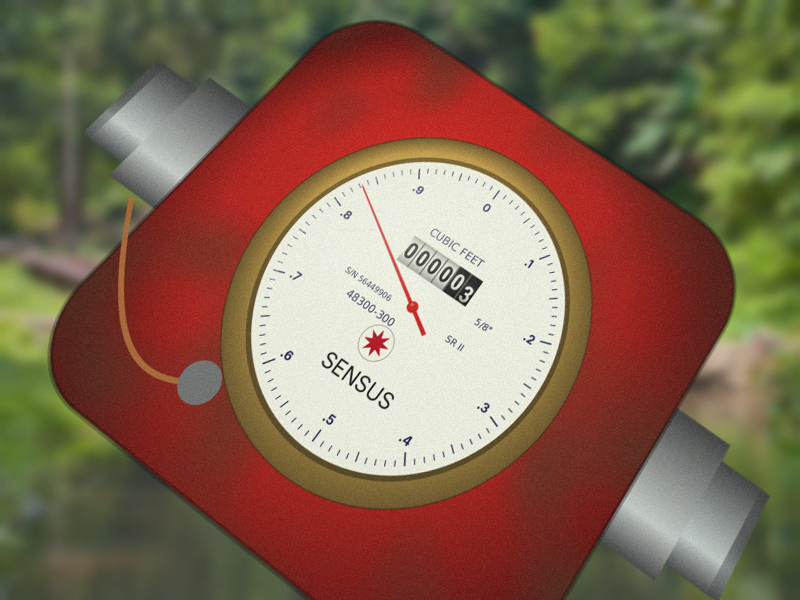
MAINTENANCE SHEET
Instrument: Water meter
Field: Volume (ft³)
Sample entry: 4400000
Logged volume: 2.83
